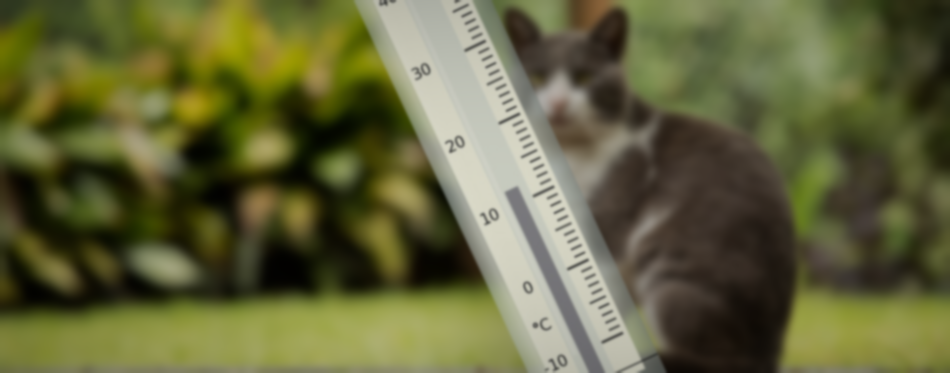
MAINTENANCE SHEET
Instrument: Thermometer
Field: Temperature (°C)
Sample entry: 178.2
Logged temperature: 12
